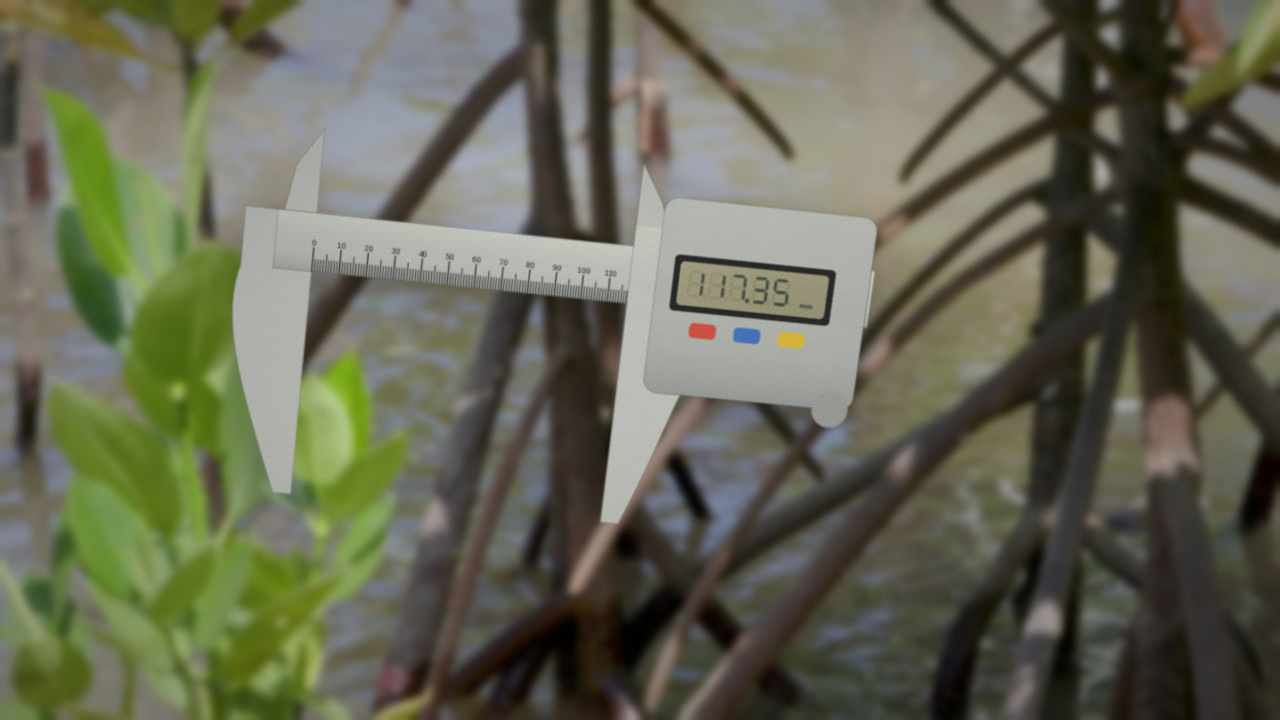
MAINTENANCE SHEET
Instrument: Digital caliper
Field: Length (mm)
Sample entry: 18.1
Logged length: 117.35
